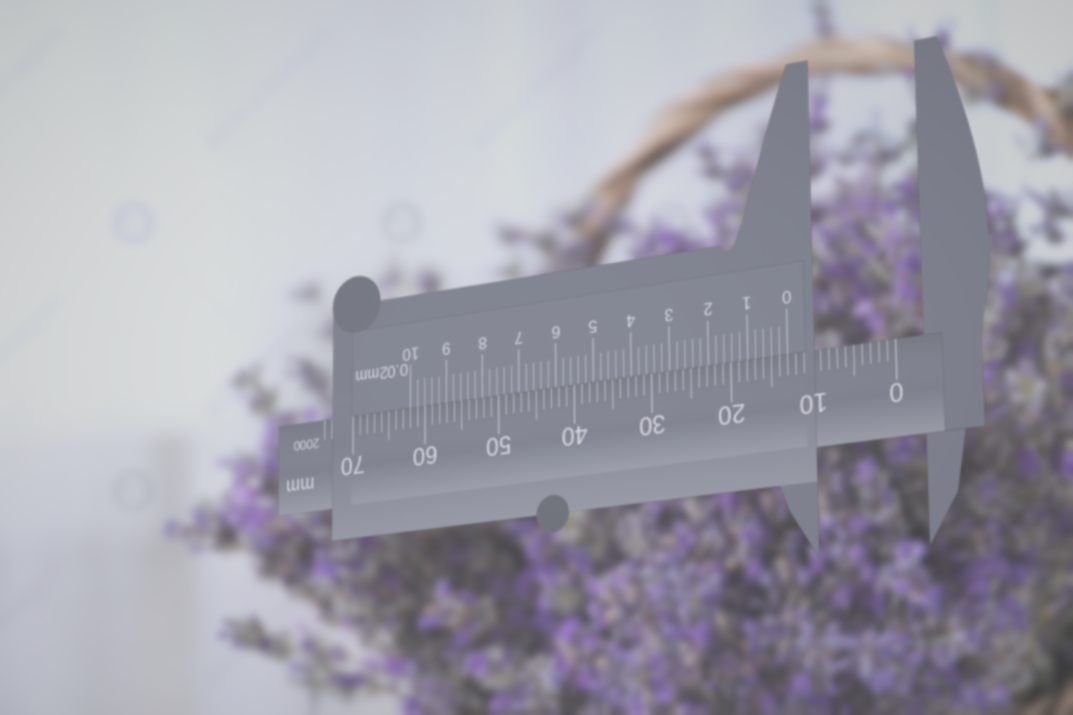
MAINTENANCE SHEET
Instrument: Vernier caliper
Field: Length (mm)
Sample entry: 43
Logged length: 13.0
